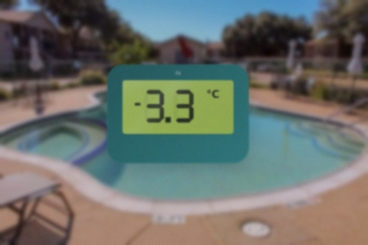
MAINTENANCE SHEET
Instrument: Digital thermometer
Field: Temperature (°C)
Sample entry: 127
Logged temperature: -3.3
